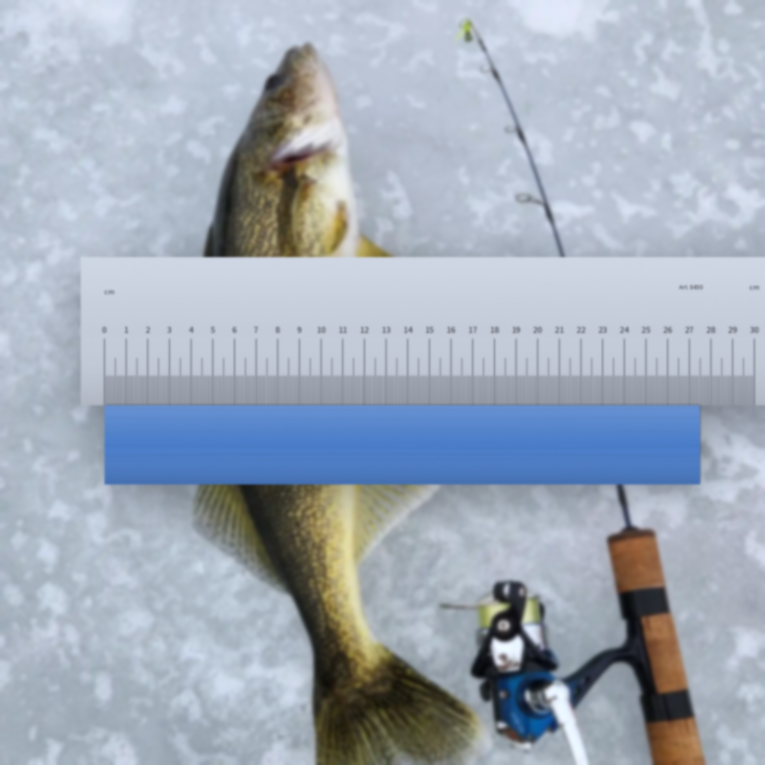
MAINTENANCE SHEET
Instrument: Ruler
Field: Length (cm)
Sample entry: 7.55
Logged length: 27.5
